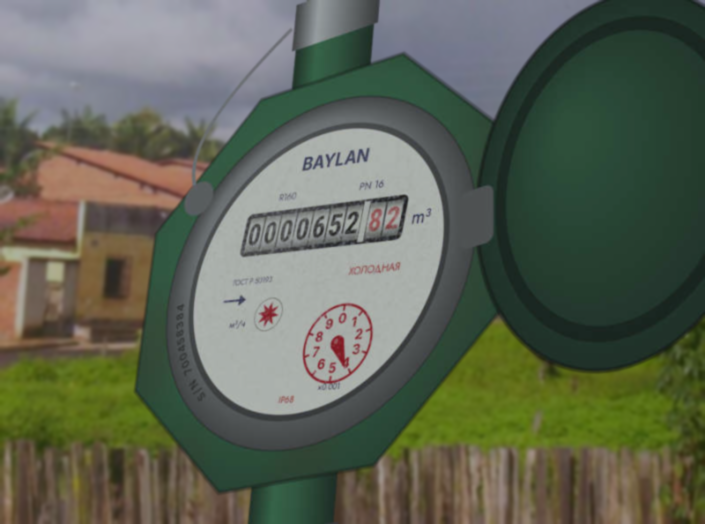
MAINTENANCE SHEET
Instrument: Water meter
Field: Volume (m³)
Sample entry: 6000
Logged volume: 652.824
